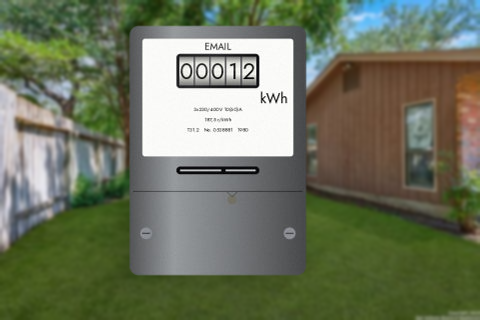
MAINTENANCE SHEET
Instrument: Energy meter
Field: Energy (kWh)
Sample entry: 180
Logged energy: 12
